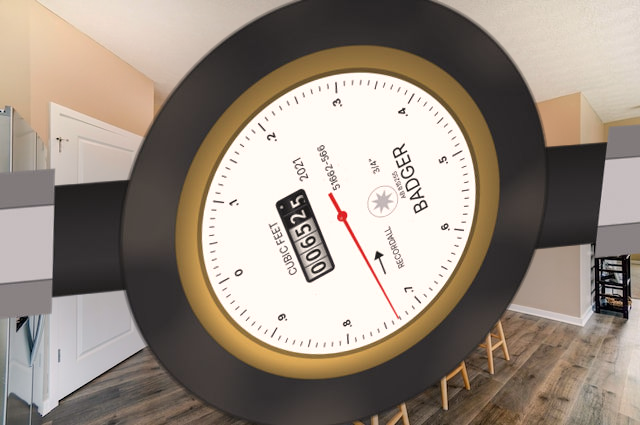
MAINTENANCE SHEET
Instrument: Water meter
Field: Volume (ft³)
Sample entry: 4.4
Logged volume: 6524.73
